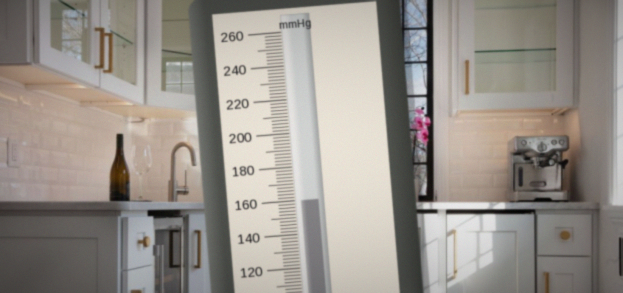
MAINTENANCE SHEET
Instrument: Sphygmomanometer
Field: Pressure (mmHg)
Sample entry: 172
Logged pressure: 160
